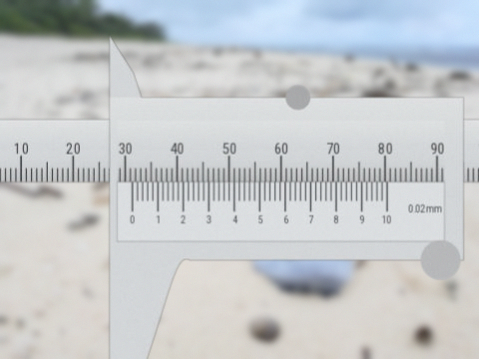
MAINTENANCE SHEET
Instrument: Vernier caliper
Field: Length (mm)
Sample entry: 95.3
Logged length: 31.4
